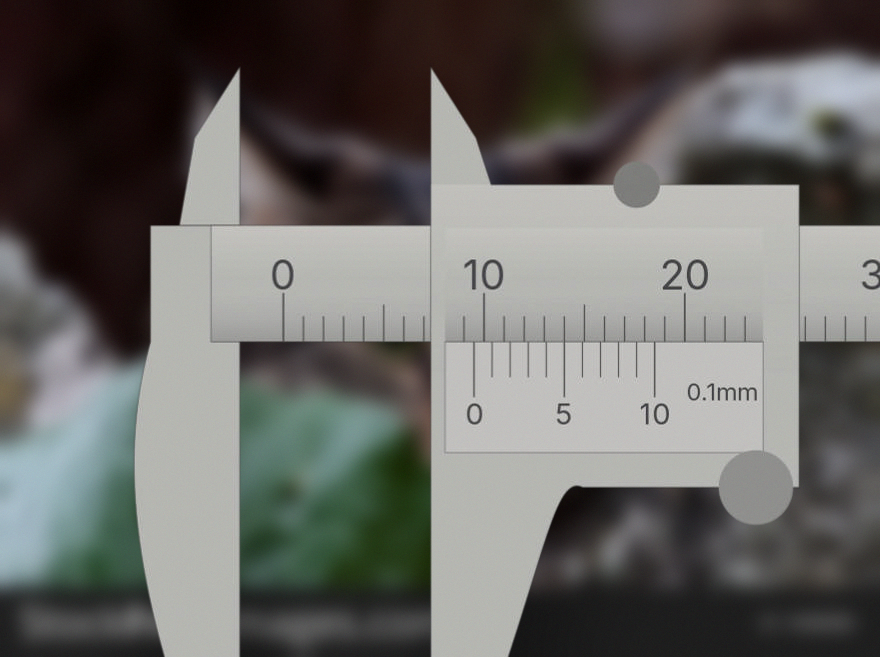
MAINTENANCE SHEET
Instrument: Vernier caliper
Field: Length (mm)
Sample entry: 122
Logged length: 9.5
